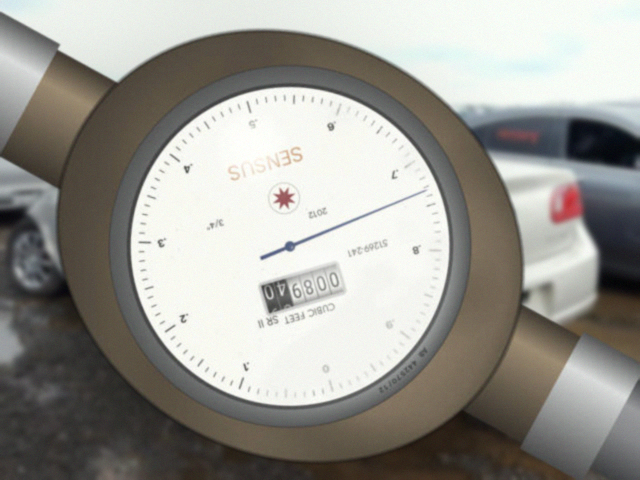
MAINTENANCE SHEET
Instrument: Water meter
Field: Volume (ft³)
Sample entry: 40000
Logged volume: 8939.73
